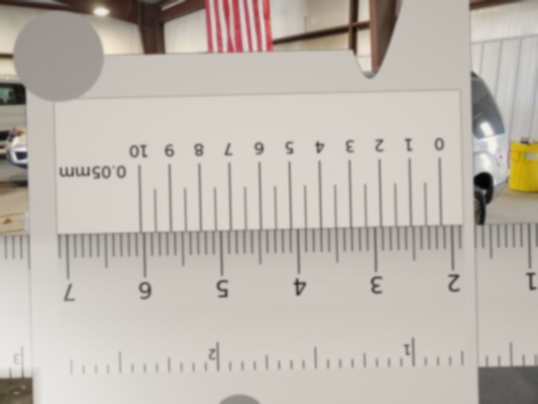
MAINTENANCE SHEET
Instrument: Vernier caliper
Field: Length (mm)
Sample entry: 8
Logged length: 21.4
